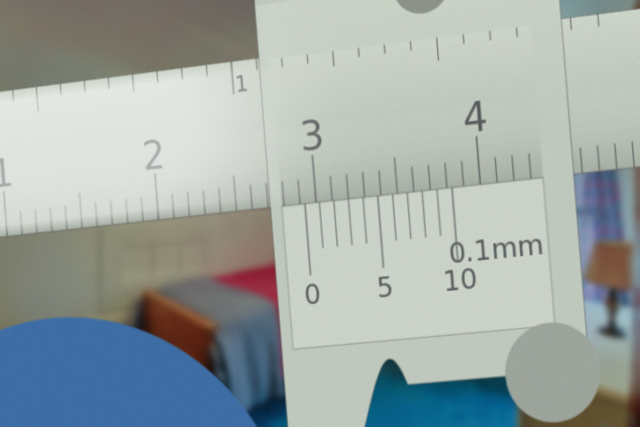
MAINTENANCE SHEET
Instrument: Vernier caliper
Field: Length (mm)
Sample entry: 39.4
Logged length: 29.3
